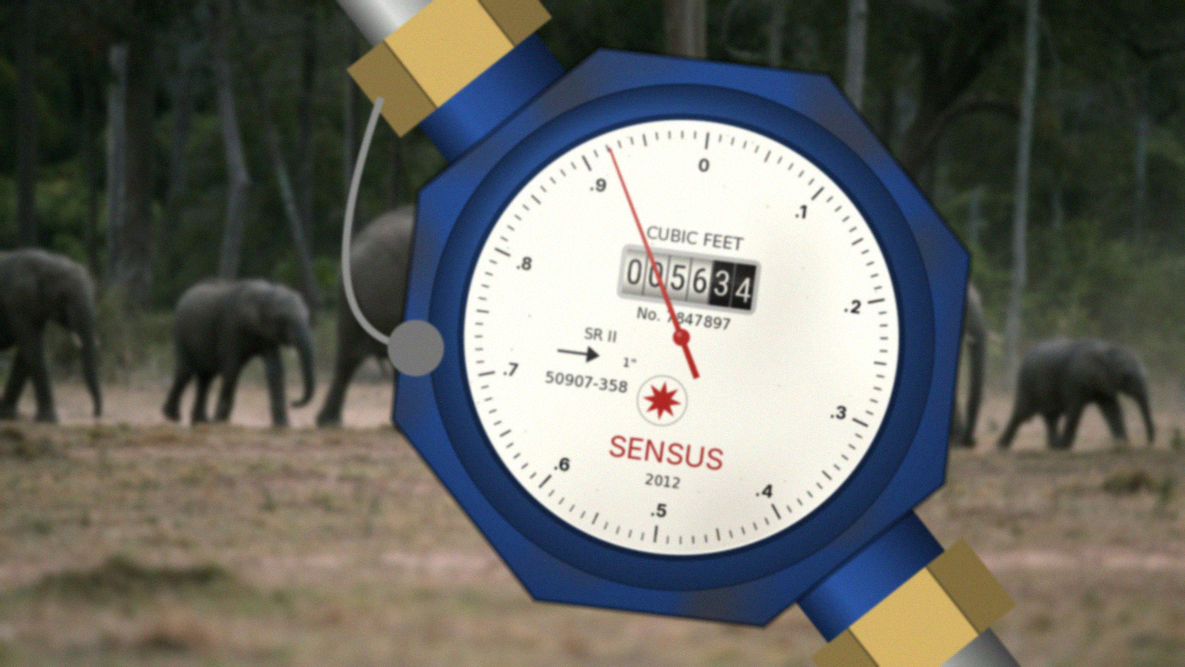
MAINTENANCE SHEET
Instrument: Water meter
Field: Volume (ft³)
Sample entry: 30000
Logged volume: 5633.92
